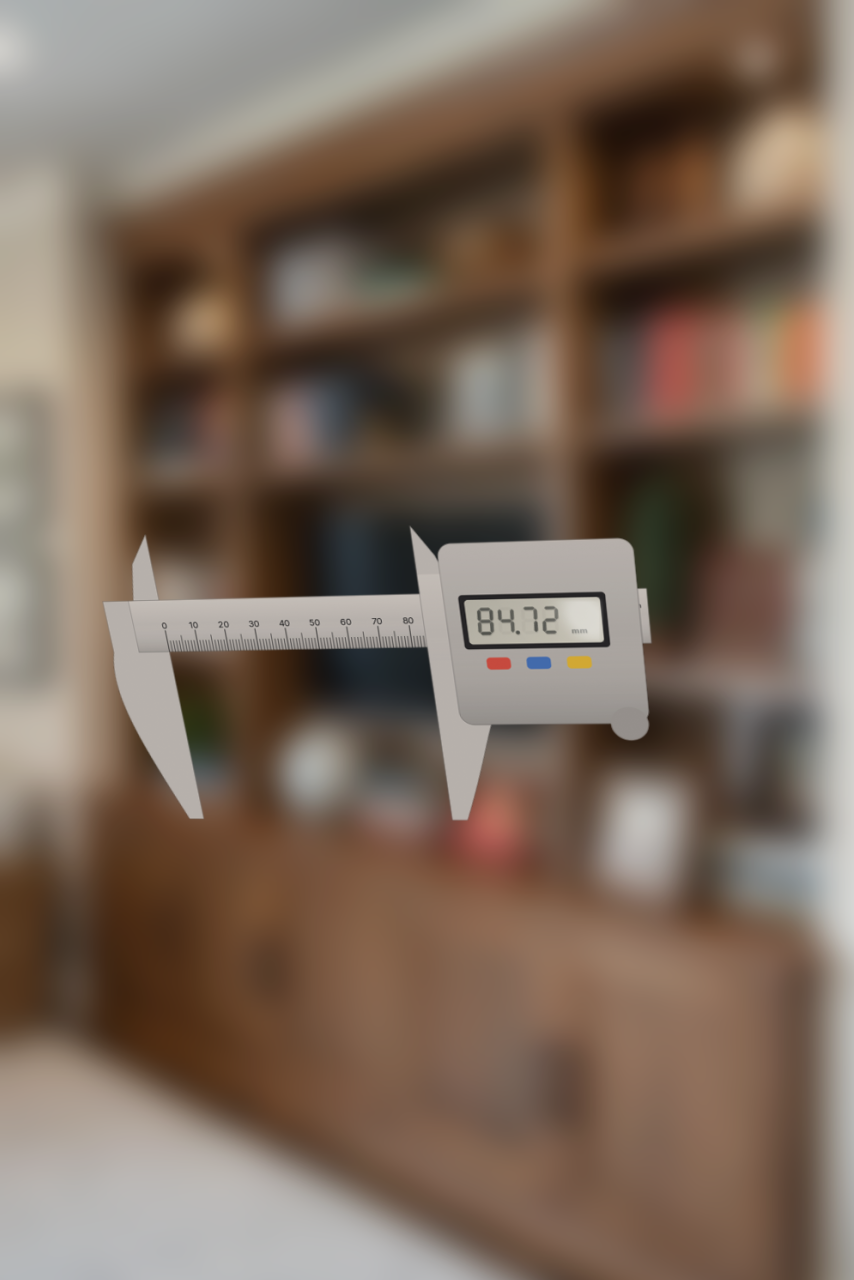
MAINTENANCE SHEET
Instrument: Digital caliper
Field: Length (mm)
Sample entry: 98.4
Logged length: 84.72
